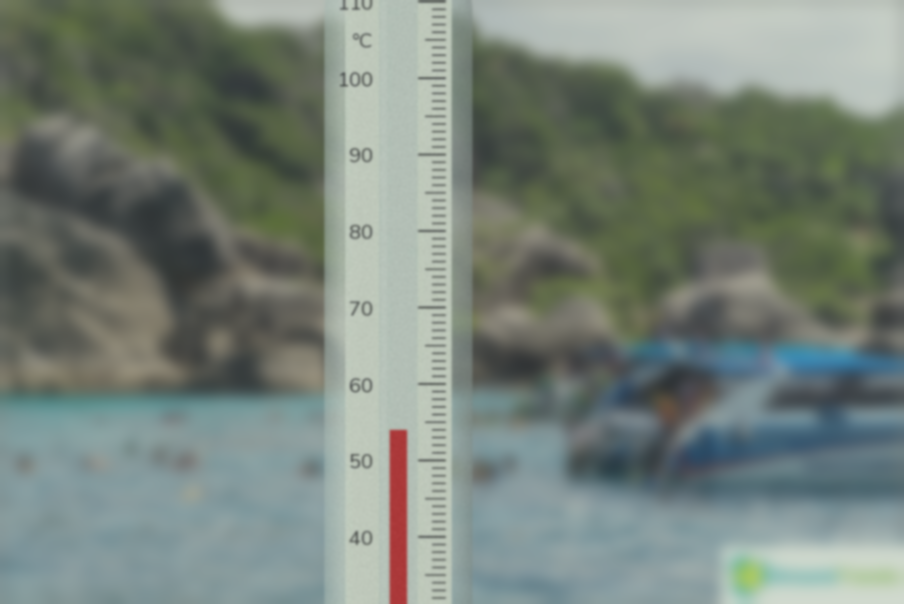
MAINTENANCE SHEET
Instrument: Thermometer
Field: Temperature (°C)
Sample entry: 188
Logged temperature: 54
